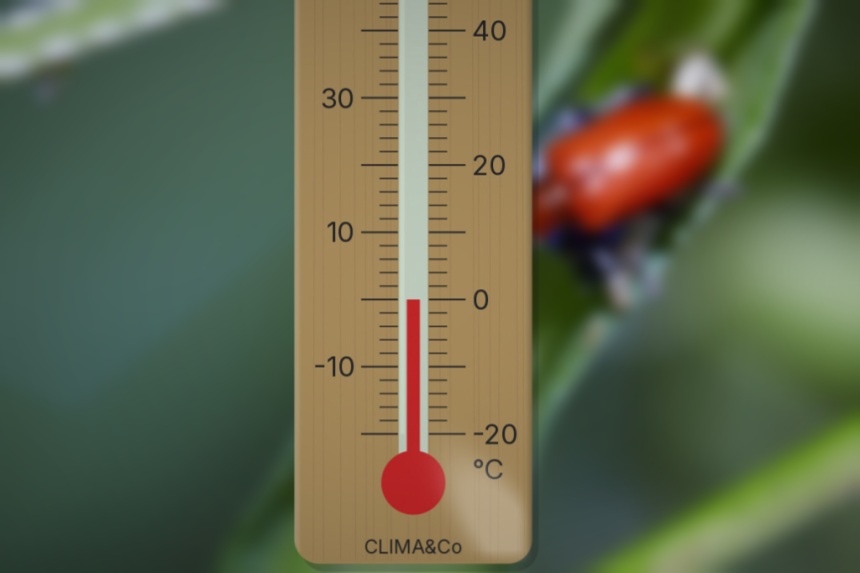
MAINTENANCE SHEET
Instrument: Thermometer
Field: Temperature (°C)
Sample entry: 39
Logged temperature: 0
